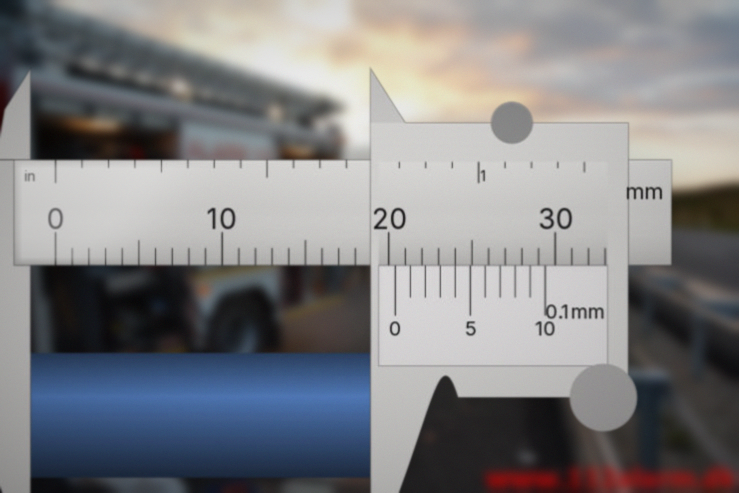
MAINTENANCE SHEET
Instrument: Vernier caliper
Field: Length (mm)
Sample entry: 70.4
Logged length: 20.4
